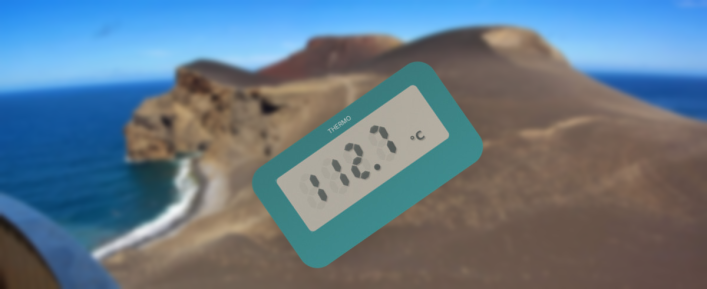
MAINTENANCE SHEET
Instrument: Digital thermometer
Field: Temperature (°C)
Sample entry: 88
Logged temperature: 112.7
